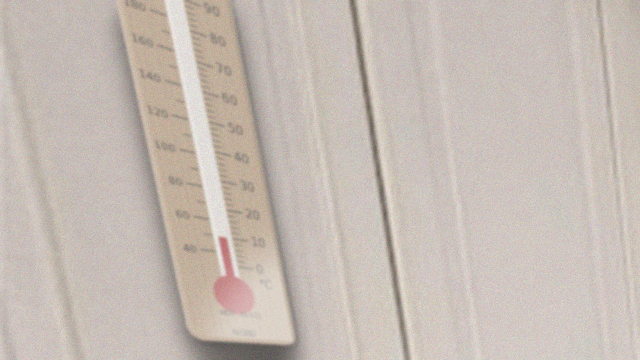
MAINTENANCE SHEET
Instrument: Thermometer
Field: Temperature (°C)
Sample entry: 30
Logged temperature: 10
